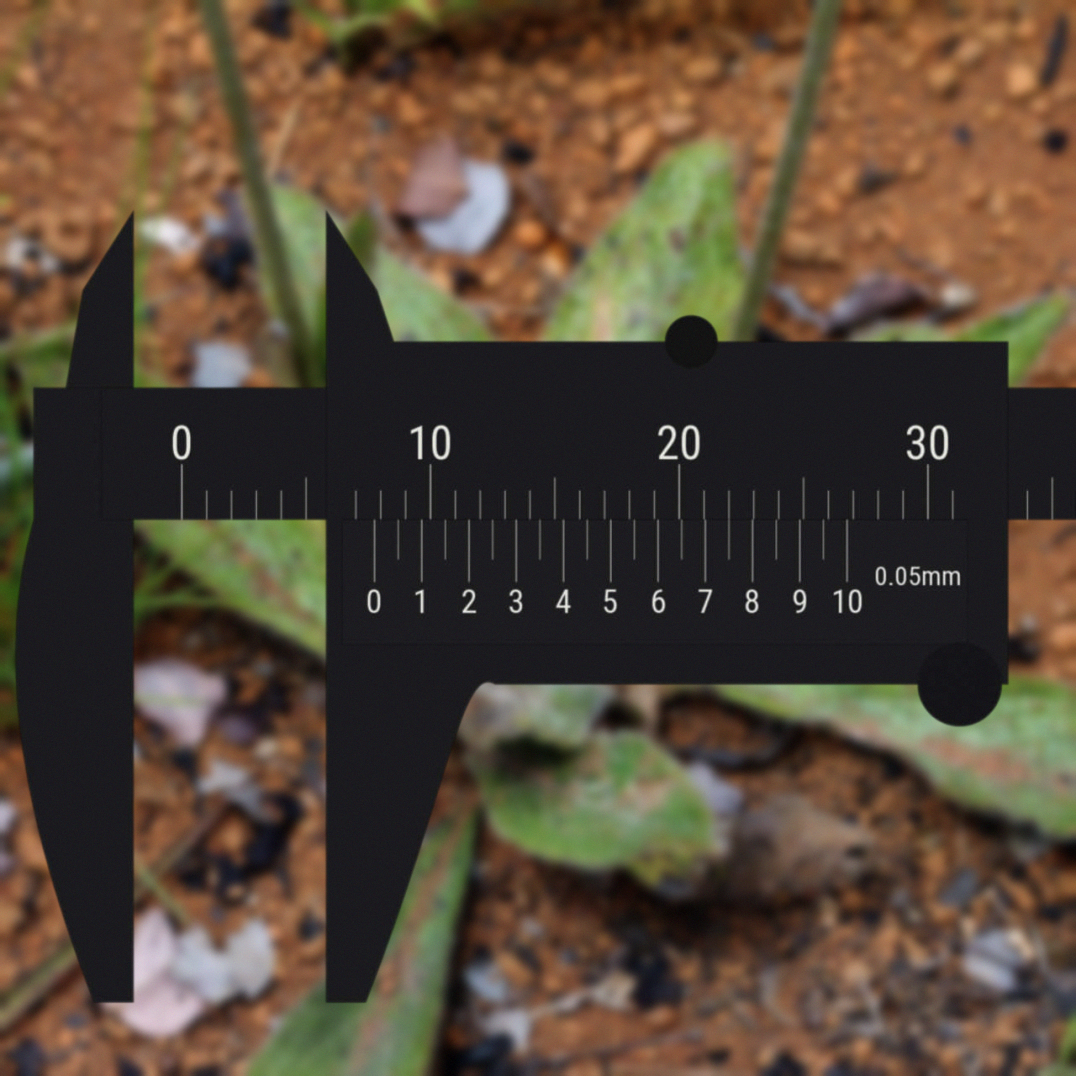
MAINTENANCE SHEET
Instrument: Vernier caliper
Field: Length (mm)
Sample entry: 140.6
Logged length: 7.75
